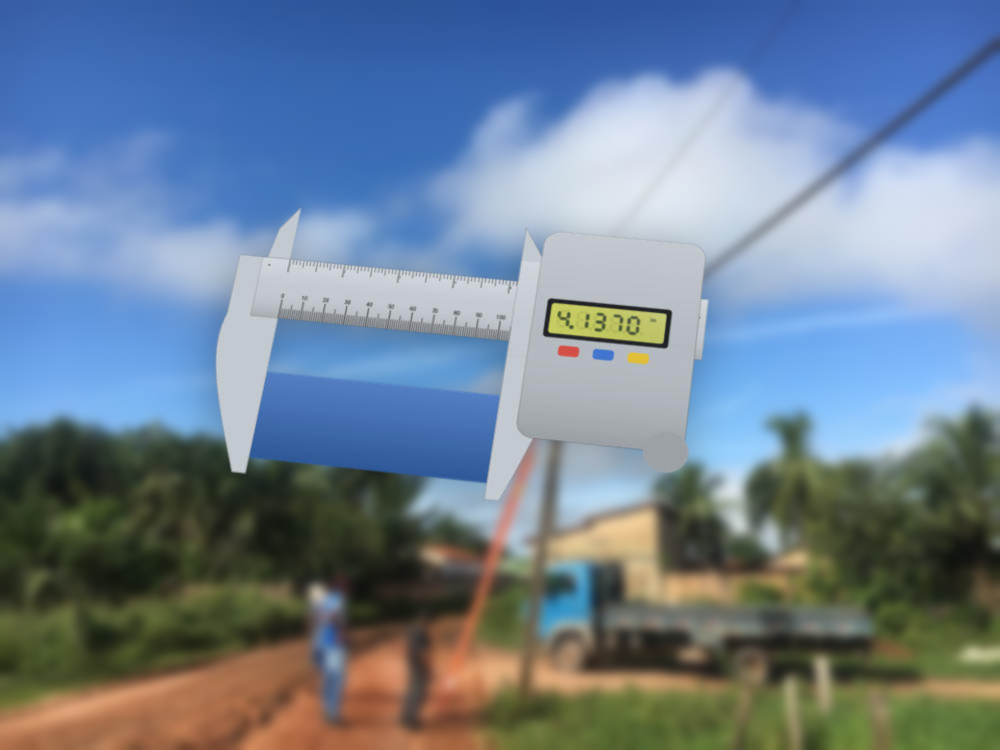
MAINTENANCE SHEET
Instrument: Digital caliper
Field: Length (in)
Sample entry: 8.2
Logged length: 4.1370
